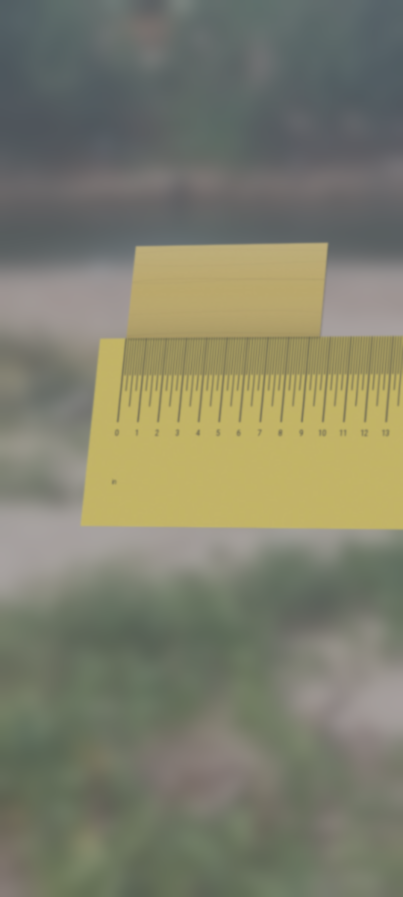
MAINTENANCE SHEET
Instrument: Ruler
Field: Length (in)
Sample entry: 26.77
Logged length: 9.5
